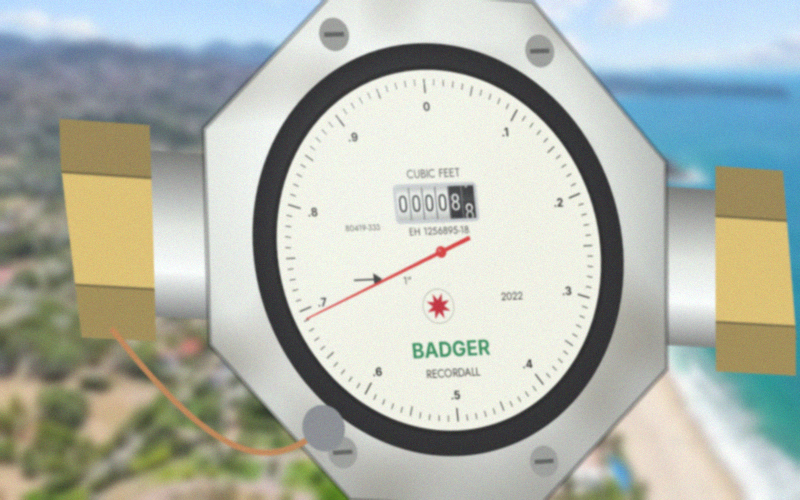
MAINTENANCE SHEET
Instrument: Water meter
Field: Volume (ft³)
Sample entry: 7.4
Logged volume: 87.69
